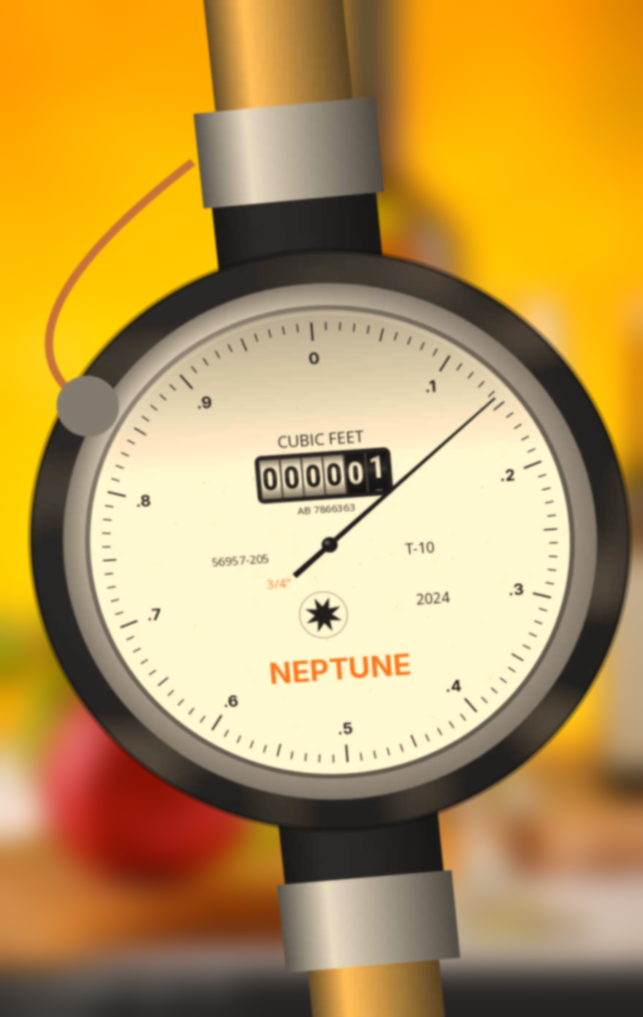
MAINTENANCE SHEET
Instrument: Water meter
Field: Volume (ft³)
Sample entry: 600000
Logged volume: 1.14
